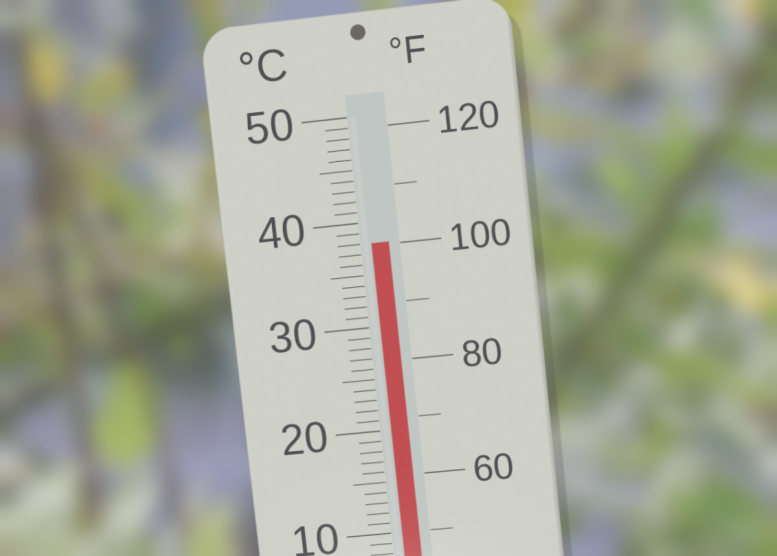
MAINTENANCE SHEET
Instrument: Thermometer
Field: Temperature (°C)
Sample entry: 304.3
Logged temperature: 38
